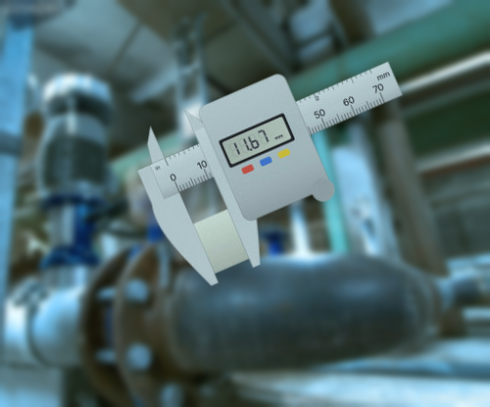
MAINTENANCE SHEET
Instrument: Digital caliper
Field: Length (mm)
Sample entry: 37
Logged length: 11.67
